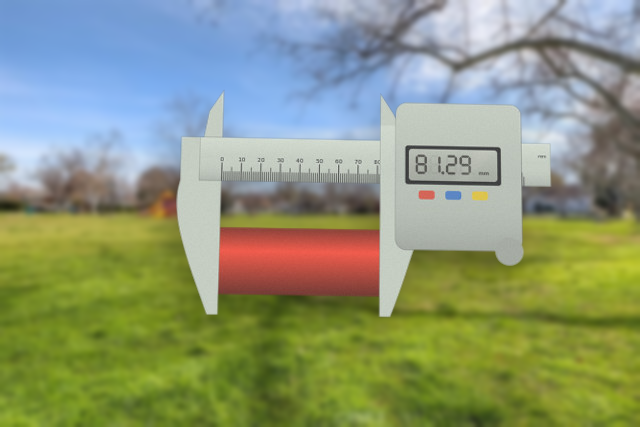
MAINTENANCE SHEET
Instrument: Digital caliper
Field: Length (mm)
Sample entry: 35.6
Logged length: 81.29
